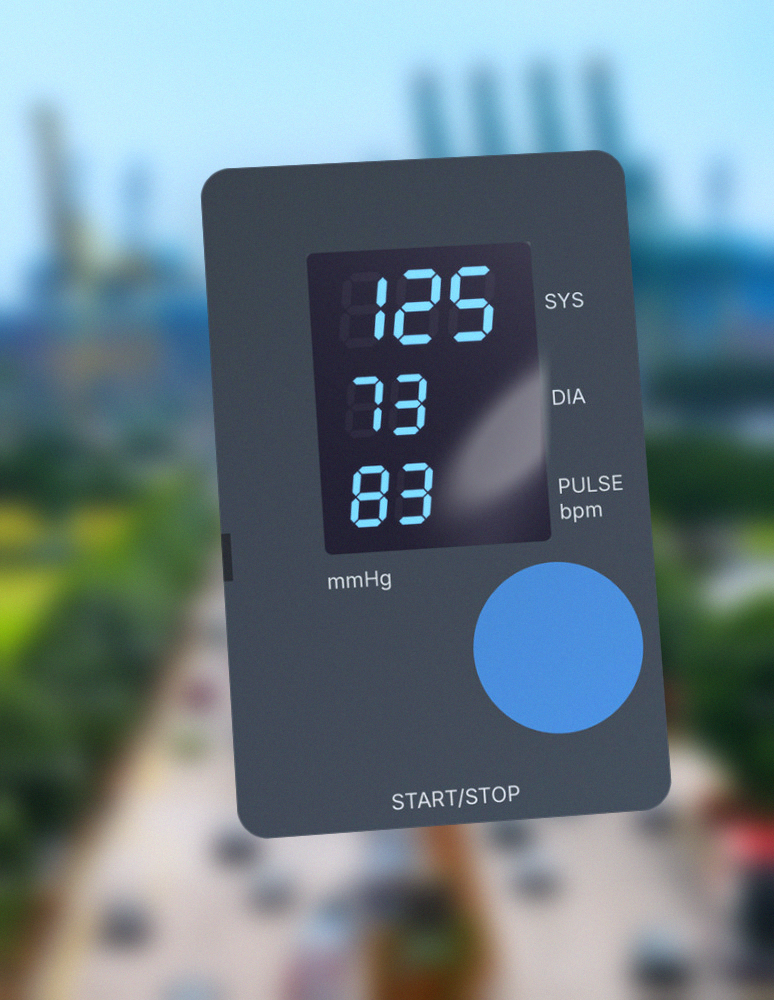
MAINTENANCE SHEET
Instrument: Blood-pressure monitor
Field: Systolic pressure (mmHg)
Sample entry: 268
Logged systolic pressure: 125
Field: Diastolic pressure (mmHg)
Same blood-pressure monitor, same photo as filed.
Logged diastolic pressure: 73
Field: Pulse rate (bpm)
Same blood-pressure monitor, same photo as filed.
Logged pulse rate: 83
